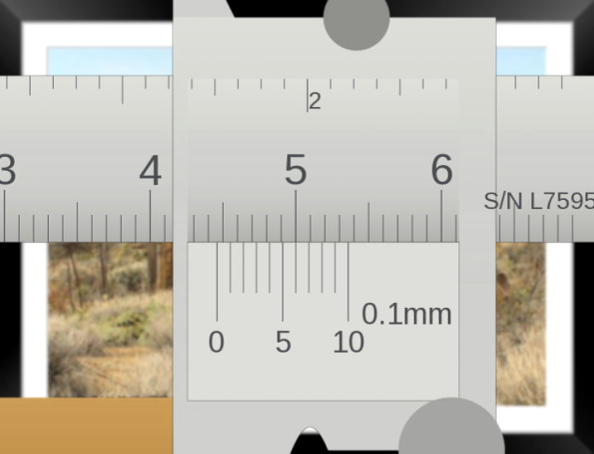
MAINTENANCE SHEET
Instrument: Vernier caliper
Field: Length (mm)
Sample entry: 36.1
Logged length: 44.6
